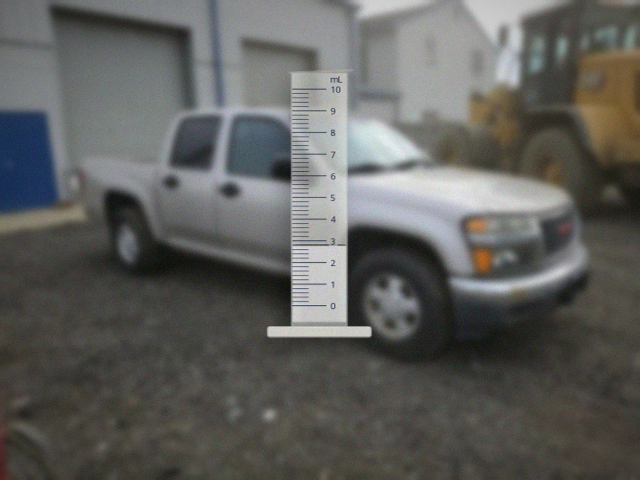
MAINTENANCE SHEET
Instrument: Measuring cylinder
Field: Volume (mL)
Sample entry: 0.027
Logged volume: 2.8
